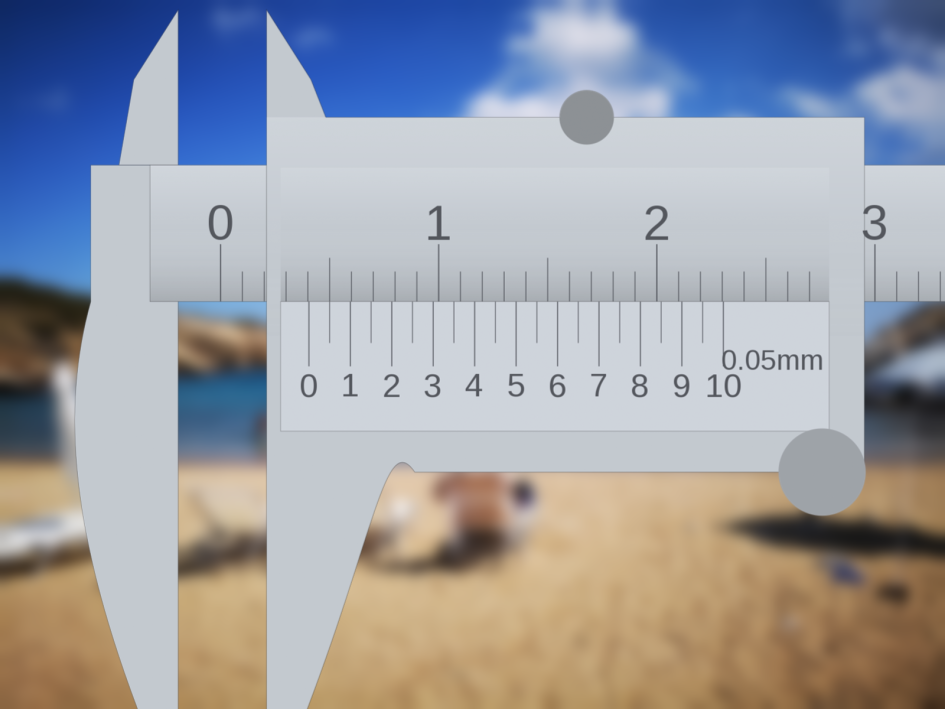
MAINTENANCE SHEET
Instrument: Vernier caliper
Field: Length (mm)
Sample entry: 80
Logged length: 4.05
